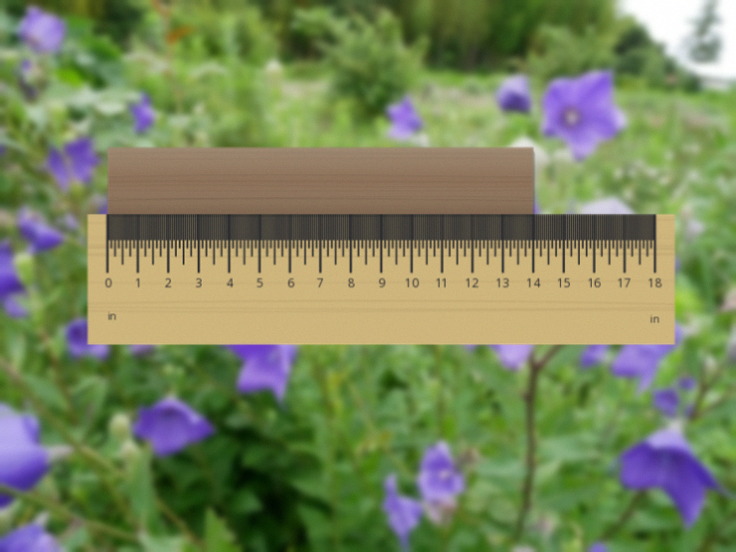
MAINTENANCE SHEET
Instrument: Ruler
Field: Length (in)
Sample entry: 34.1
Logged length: 14
